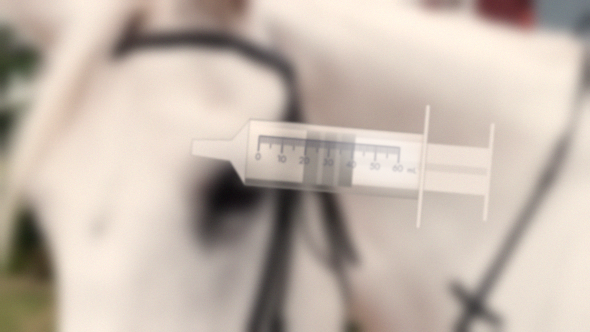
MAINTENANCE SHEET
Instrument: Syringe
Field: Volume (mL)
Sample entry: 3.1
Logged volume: 20
